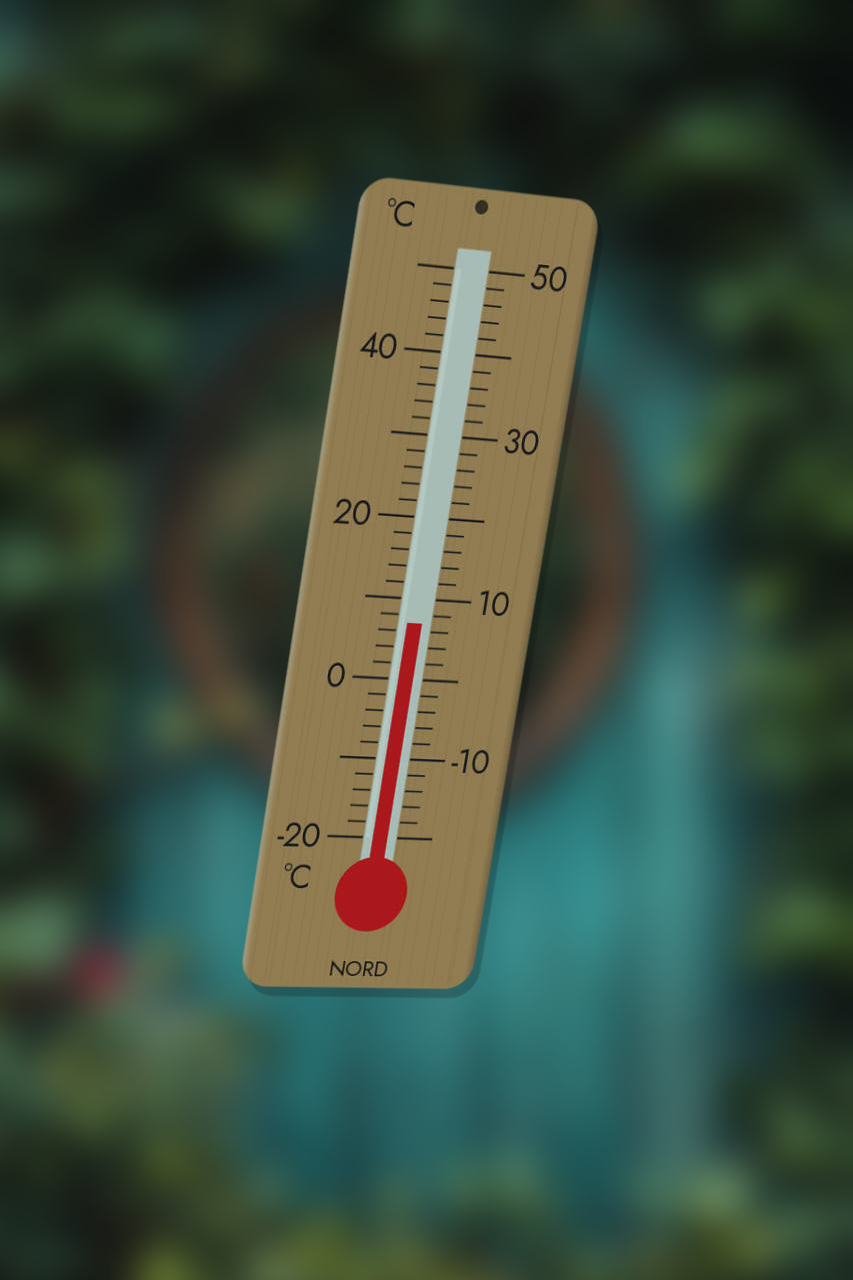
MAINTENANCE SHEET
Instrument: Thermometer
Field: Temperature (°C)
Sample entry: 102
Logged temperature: 7
